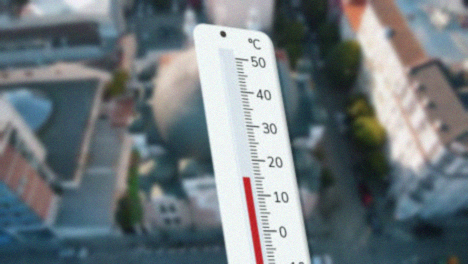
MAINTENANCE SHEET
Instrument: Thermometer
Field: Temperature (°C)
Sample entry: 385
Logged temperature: 15
